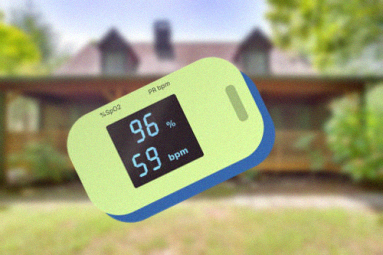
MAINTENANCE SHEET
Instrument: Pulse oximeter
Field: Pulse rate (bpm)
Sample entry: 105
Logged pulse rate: 59
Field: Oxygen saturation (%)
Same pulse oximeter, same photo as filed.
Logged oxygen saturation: 96
